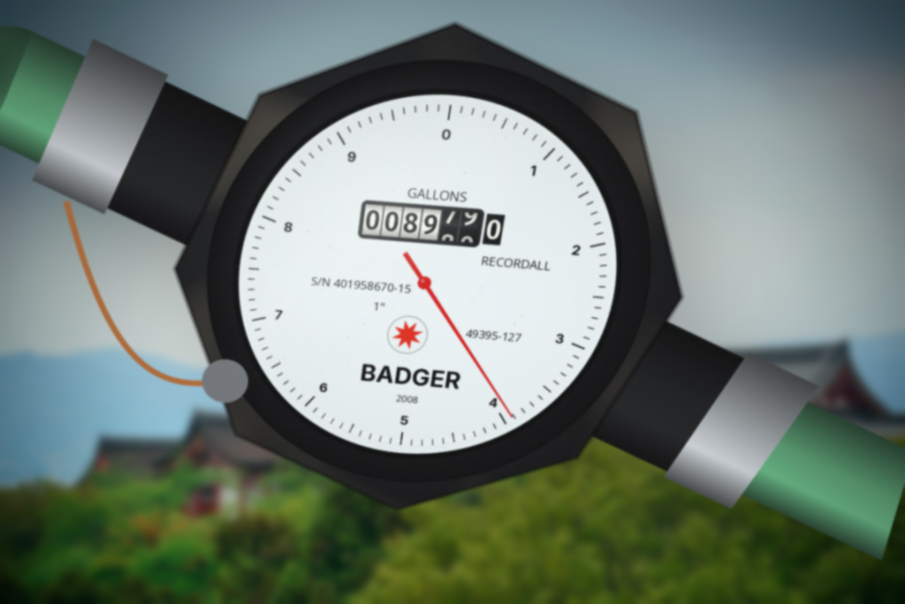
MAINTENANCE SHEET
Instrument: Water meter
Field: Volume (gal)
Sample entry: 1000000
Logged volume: 89793.9
